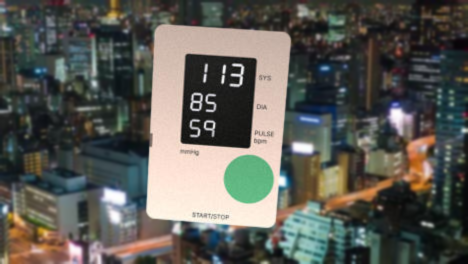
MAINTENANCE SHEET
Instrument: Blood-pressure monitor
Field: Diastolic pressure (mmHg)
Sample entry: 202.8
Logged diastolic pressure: 85
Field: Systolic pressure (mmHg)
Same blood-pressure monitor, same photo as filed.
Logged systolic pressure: 113
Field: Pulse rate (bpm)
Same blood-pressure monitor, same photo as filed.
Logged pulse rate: 59
